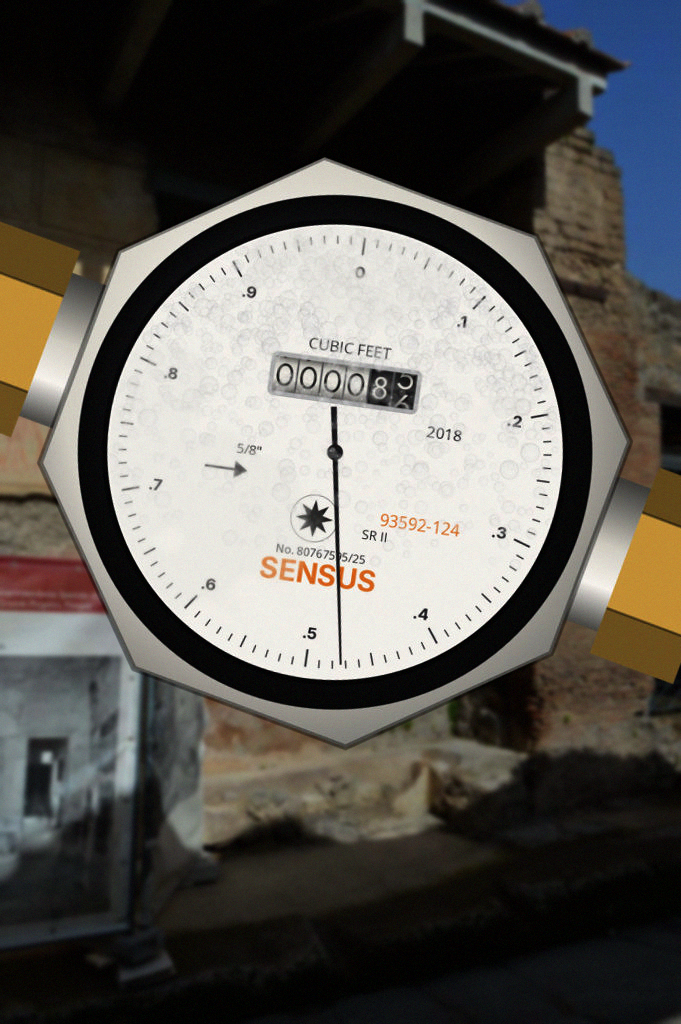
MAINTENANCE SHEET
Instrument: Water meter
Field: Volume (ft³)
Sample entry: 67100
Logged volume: 85.47
